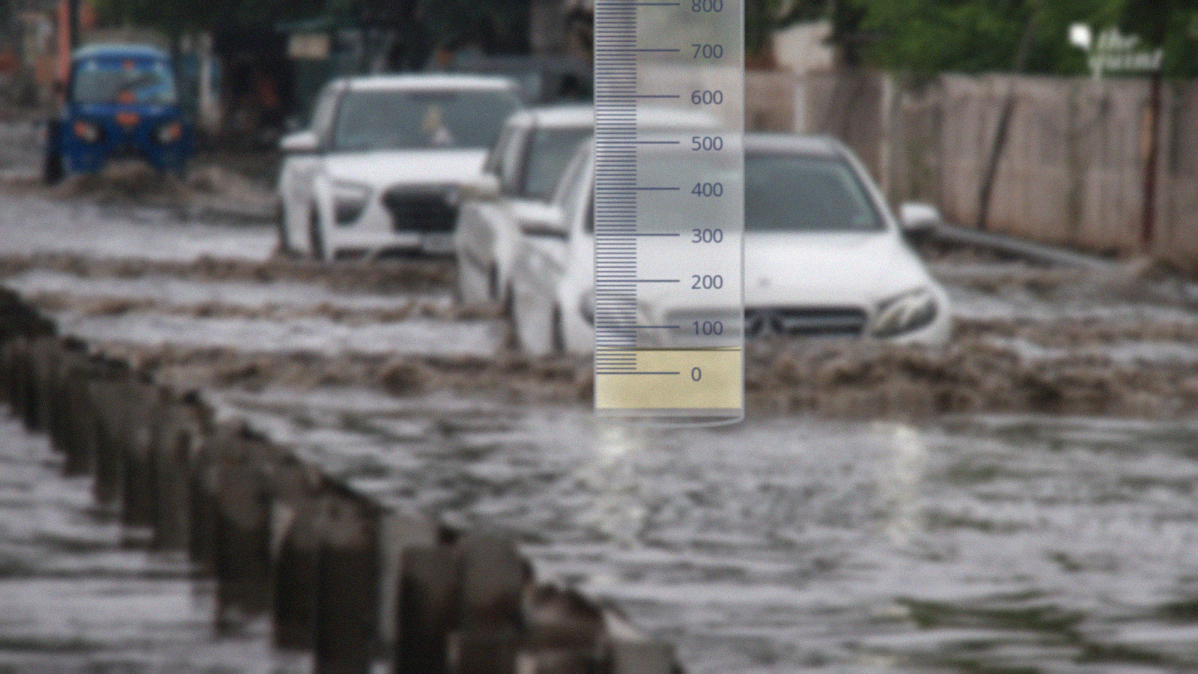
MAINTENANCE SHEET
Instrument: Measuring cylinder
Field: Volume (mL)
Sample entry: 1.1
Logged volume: 50
